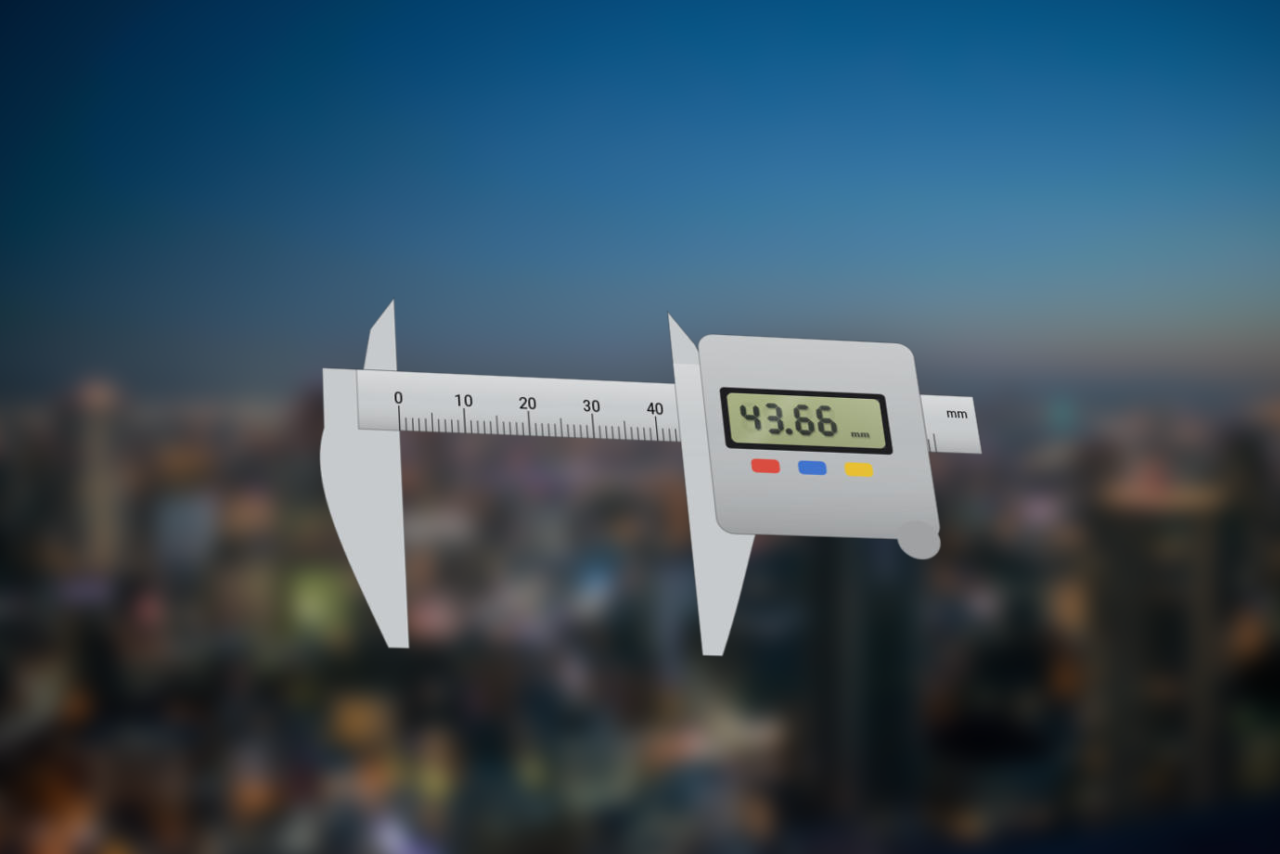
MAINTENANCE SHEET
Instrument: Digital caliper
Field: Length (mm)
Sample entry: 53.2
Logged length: 43.66
